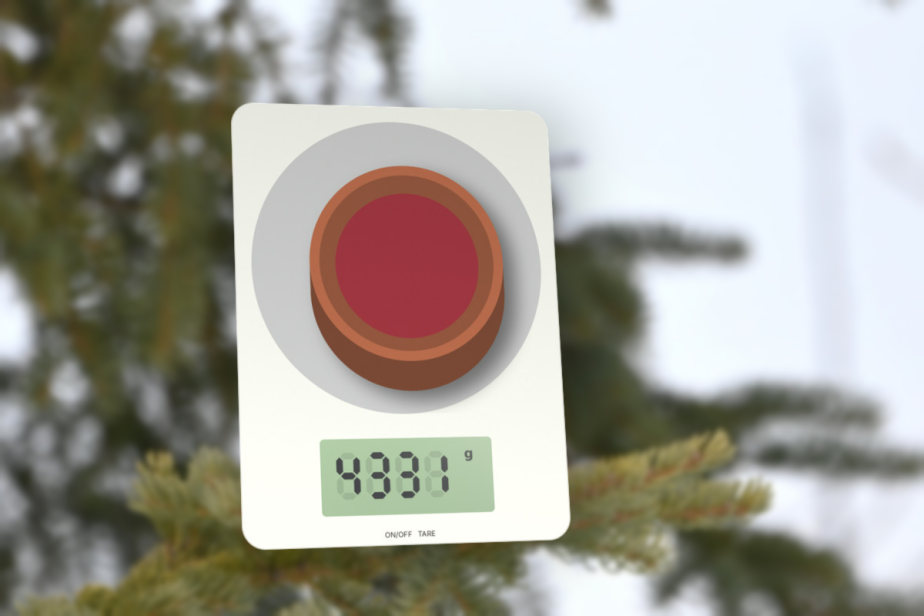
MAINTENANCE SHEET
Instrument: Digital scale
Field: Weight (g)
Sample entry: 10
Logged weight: 4331
